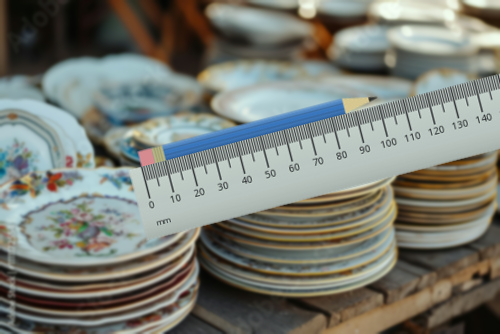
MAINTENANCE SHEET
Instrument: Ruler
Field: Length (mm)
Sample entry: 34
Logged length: 100
